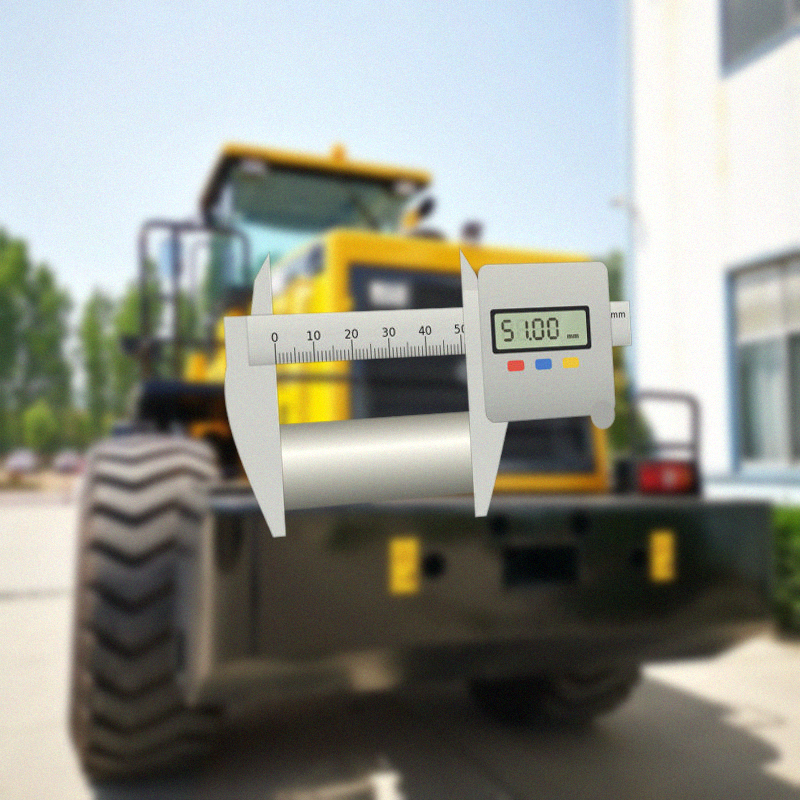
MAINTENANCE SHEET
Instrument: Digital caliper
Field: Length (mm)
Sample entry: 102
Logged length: 51.00
